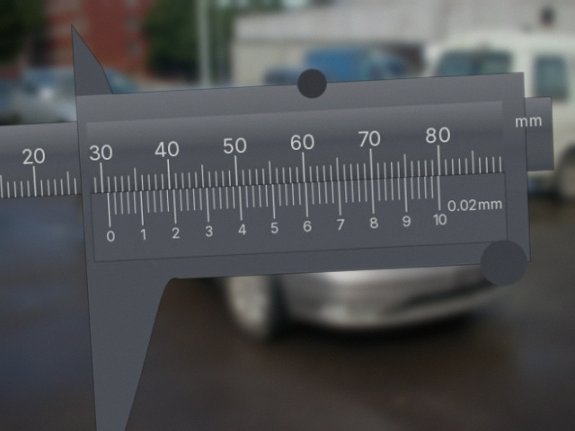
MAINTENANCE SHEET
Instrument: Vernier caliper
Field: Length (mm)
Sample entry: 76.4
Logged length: 30.8
